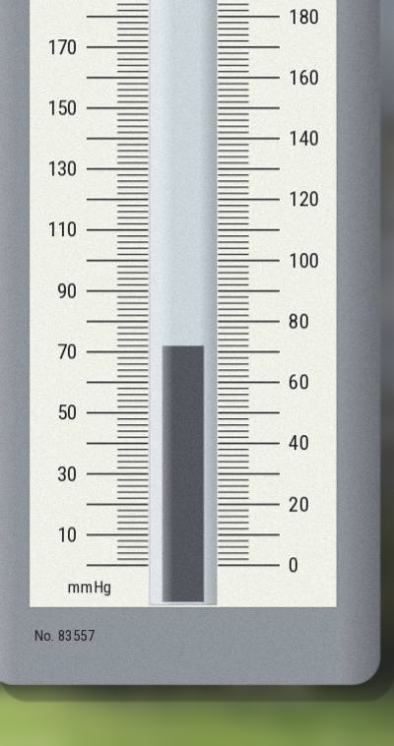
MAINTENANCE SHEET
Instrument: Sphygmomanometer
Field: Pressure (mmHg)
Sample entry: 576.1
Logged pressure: 72
